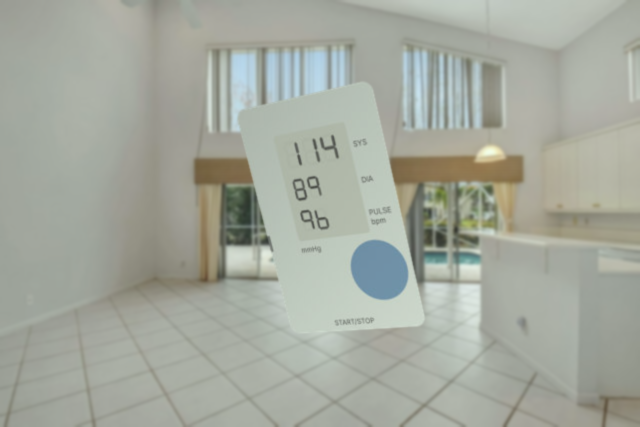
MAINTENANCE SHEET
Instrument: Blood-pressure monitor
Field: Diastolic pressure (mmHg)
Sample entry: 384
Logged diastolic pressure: 89
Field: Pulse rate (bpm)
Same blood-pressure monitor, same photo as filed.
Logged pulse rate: 96
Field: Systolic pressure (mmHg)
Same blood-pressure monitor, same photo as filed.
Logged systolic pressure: 114
